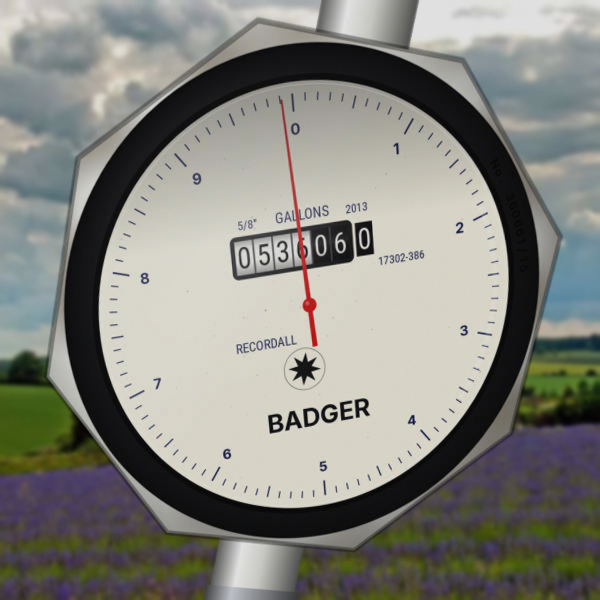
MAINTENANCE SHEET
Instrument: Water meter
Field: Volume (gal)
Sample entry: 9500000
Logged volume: 536059.9
